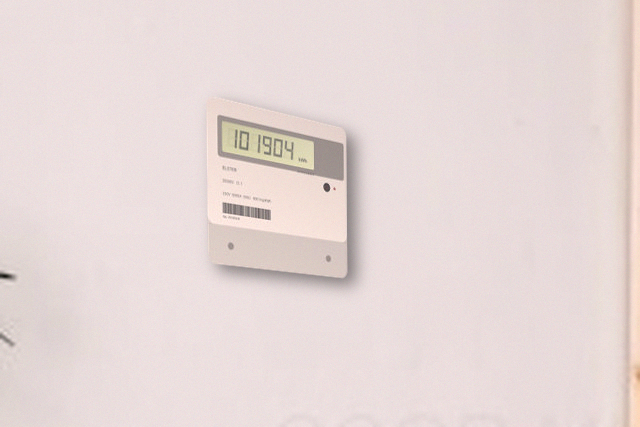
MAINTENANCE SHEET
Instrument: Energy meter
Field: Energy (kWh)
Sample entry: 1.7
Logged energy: 101904
